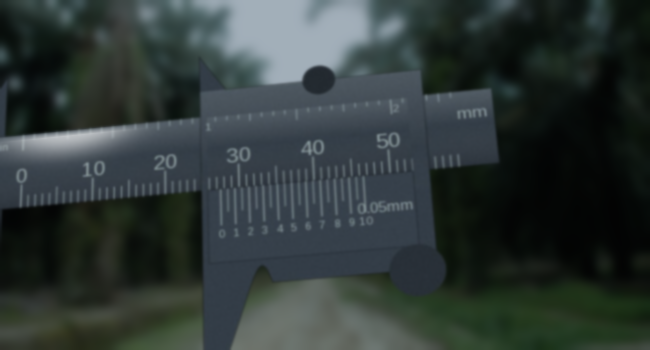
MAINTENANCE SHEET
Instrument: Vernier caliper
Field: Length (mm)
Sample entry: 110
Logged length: 27.5
